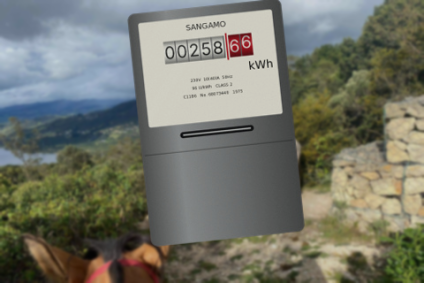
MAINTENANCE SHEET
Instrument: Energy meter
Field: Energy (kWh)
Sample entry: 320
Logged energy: 258.66
